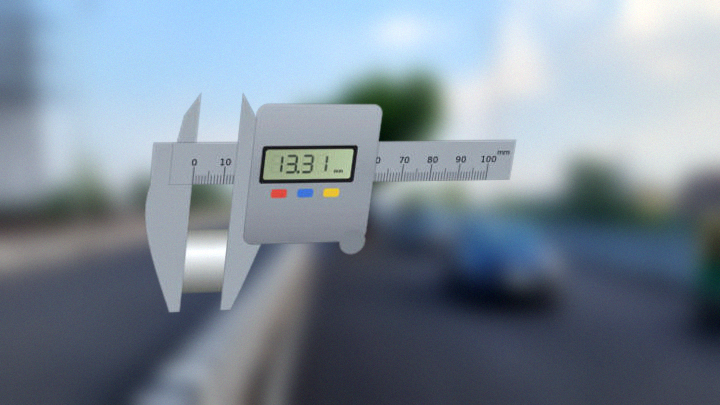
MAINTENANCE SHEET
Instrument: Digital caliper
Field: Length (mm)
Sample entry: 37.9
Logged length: 13.31
